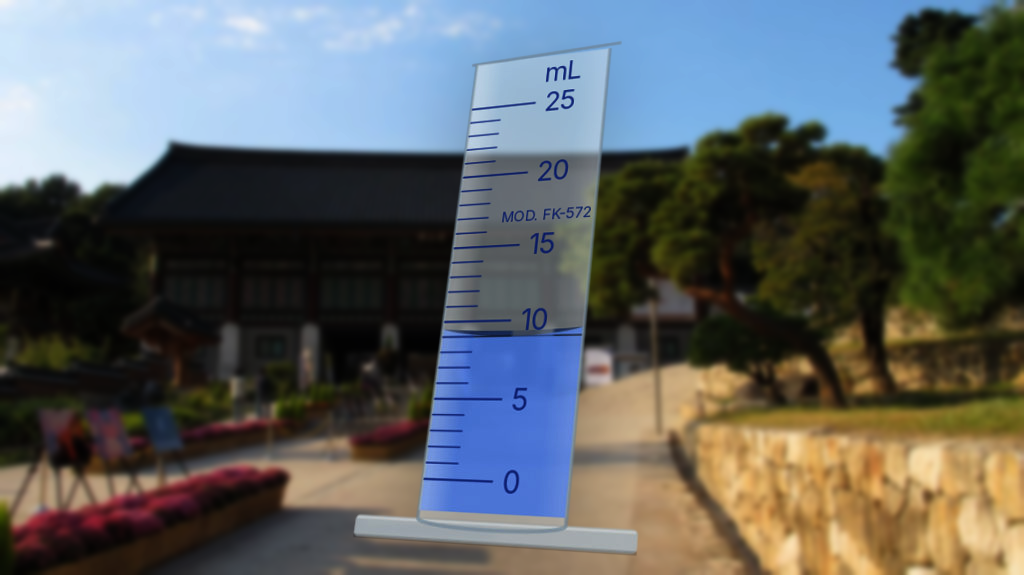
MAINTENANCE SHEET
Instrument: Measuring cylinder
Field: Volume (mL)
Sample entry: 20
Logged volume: 9
